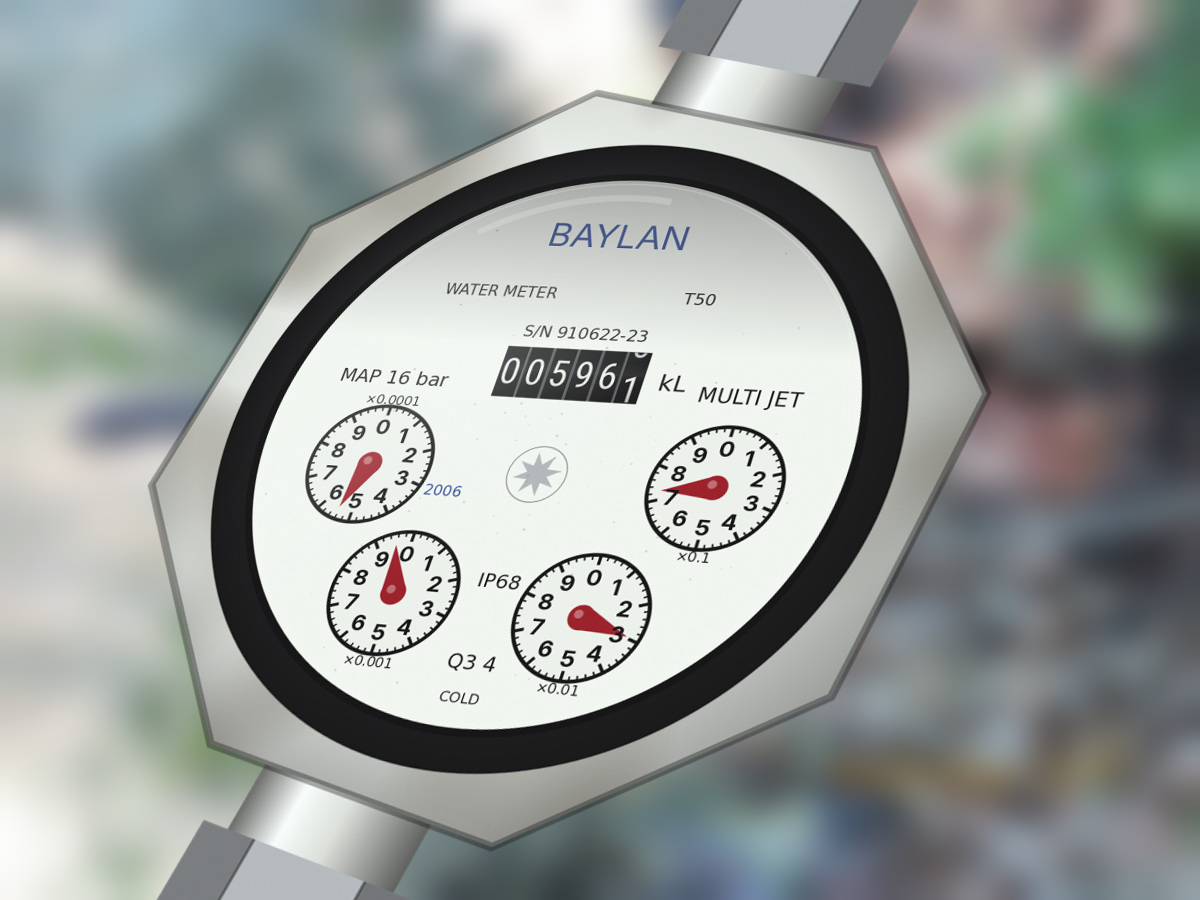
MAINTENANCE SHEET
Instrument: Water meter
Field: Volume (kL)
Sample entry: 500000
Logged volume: 5960.7295
